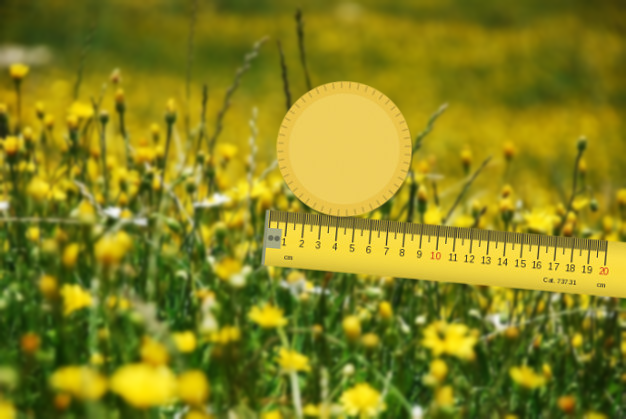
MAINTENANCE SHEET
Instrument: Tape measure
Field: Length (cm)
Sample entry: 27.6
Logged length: 8
